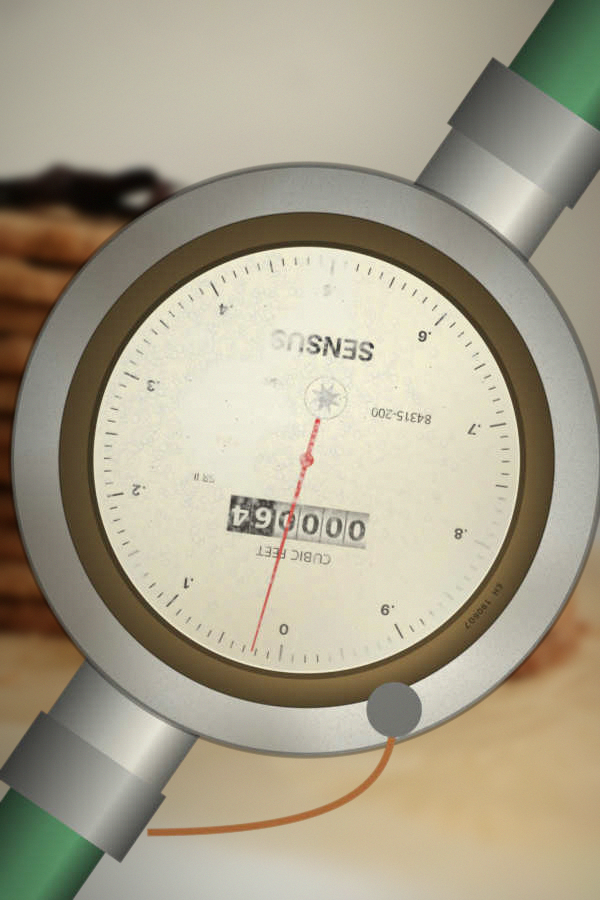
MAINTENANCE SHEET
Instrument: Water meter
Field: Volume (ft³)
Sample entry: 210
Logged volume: 64.02
